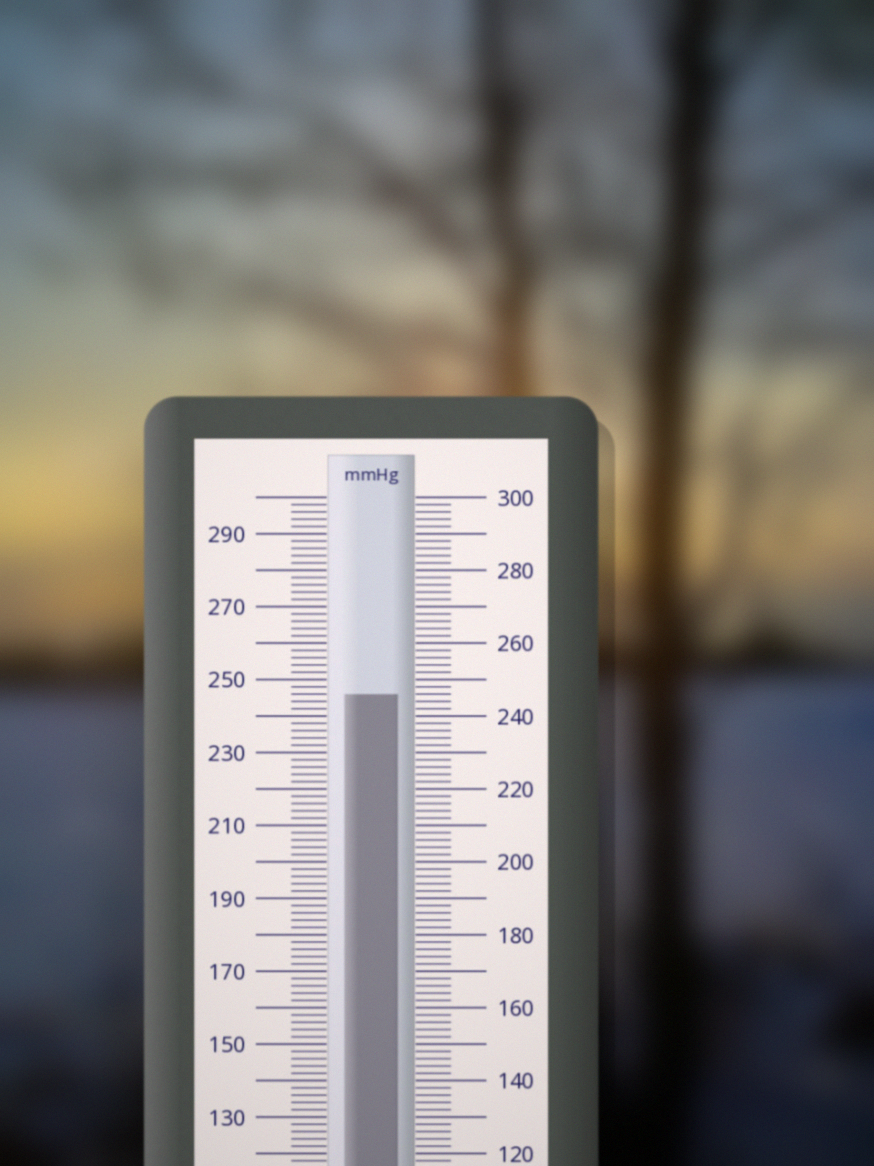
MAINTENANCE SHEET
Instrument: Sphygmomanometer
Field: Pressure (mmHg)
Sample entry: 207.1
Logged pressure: 246
